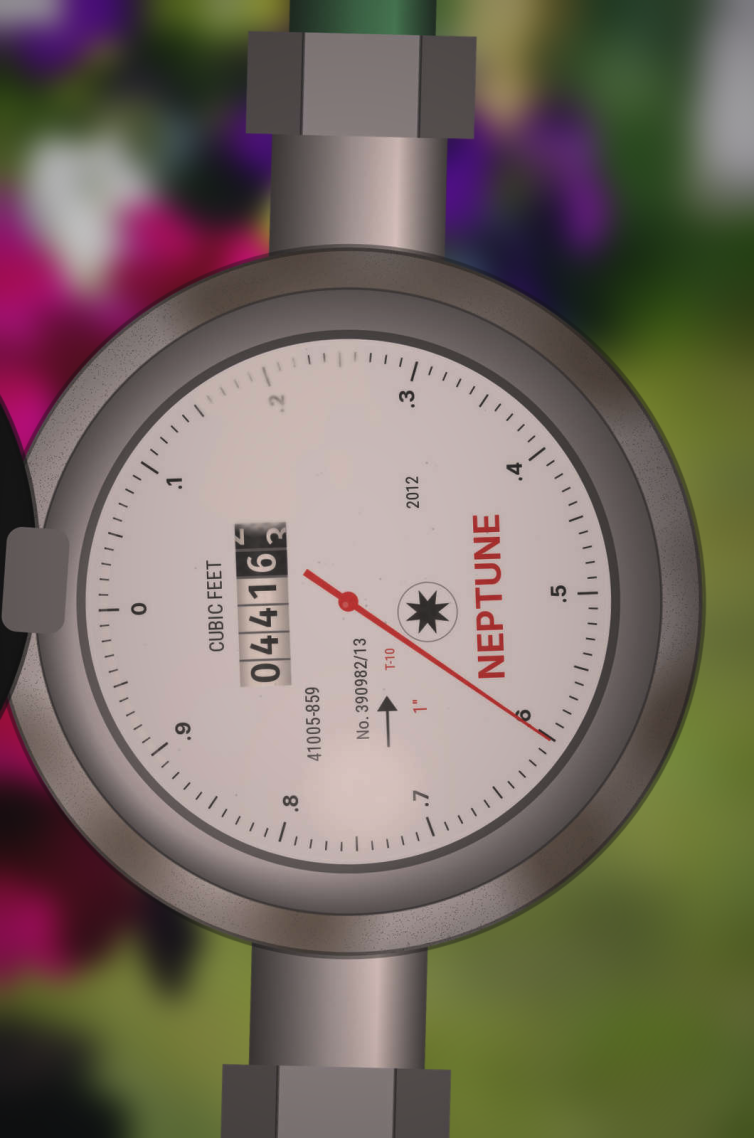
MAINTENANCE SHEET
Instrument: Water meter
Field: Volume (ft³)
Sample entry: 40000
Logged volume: 44162.60
